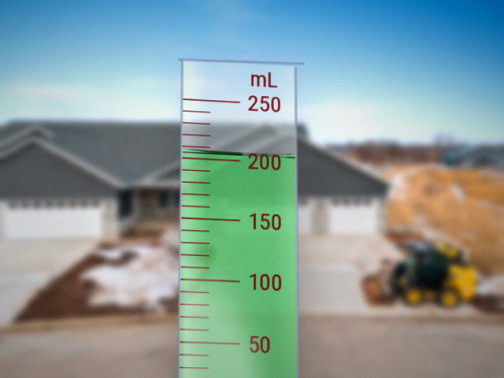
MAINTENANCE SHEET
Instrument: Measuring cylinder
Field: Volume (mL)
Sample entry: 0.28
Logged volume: 205
